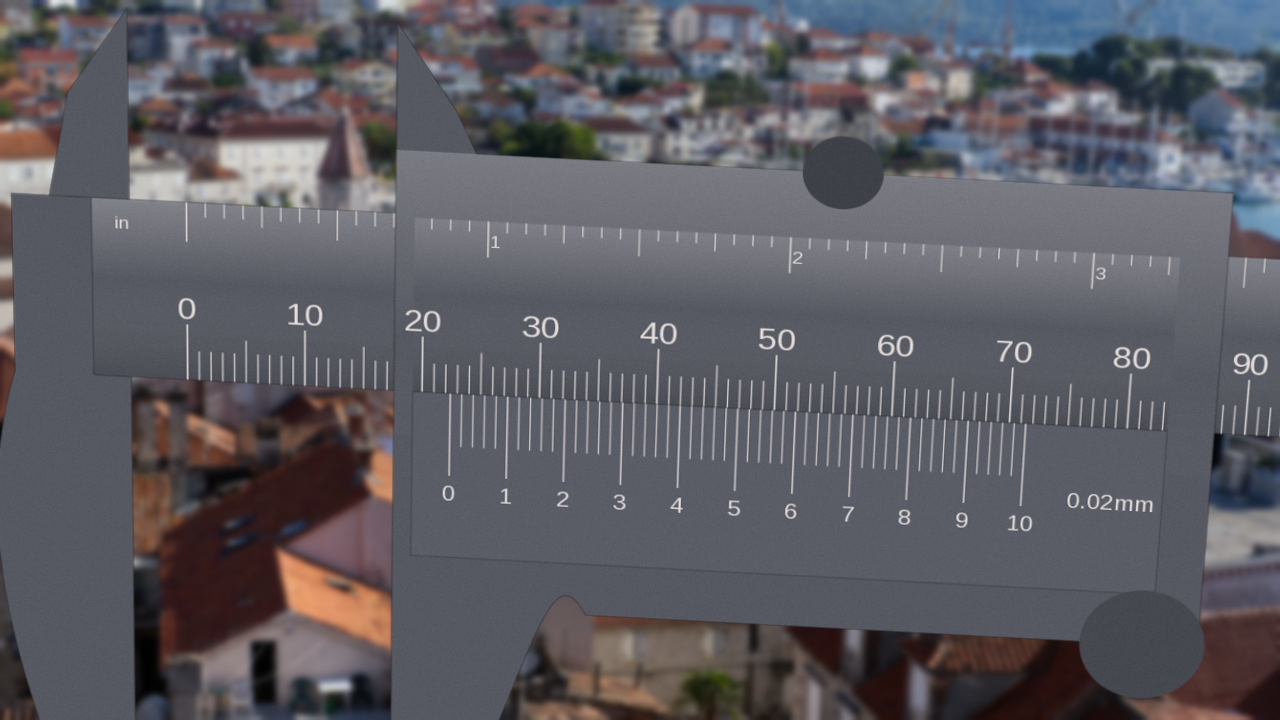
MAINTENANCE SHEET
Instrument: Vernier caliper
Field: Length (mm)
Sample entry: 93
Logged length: 22.4
